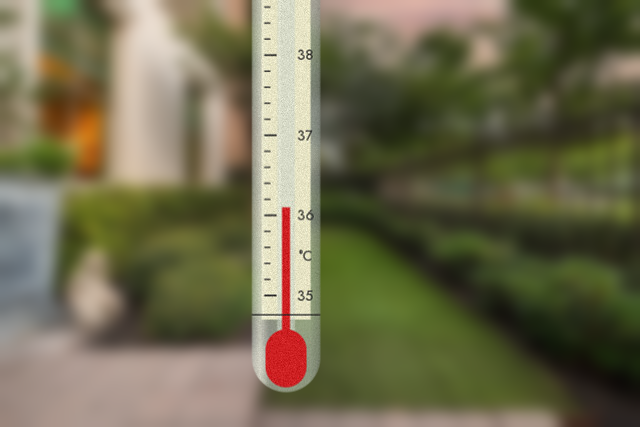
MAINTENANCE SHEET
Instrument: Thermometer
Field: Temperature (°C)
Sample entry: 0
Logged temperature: 36.1
